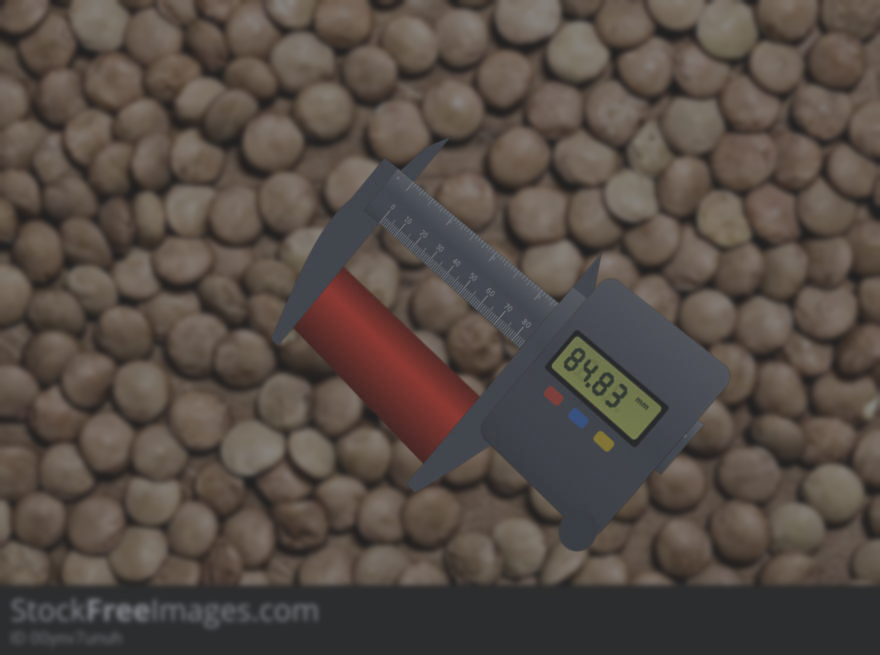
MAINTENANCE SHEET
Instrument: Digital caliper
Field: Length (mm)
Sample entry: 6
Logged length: 84.83
